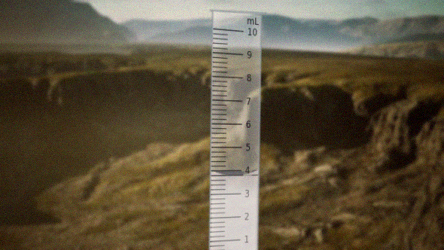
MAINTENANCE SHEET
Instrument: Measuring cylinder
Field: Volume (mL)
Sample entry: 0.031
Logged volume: 3.8
